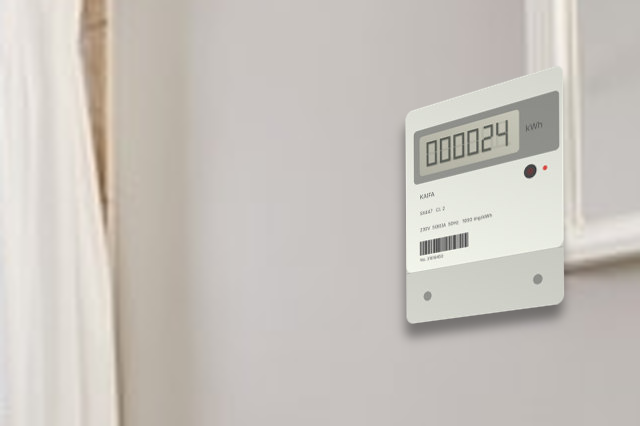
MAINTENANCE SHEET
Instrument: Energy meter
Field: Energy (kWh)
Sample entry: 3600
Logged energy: 24
